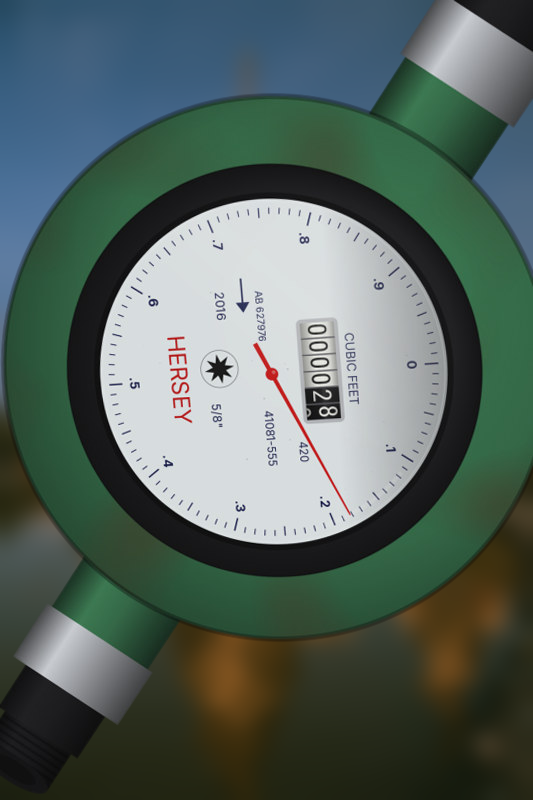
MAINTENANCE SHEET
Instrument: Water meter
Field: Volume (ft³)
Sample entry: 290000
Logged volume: 28.18
